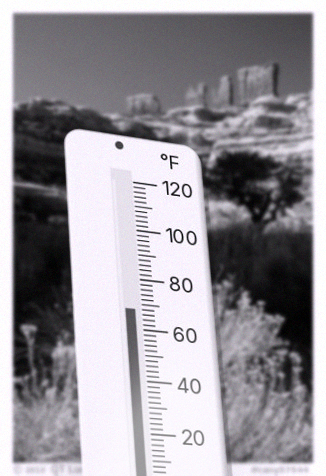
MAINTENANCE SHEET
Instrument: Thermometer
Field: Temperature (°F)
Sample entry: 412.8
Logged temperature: 68
